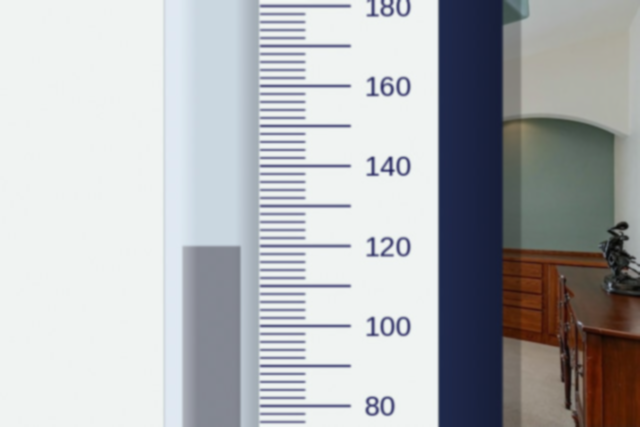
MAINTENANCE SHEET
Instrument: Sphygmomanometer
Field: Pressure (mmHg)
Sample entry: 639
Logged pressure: 120
